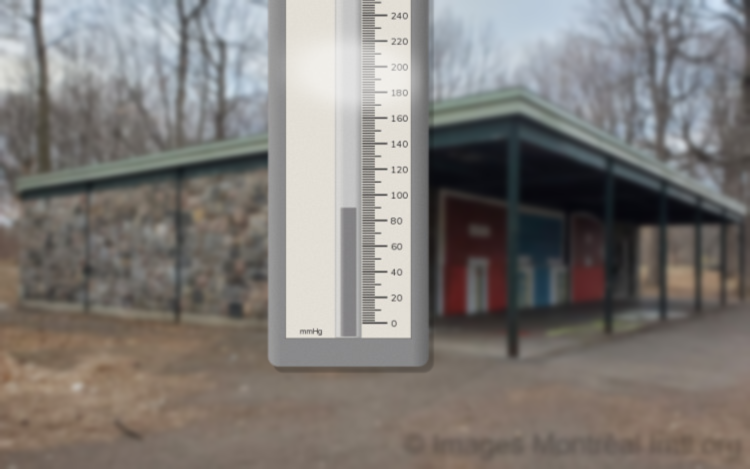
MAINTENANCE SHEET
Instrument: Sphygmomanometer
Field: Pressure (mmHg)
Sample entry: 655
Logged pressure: 90
